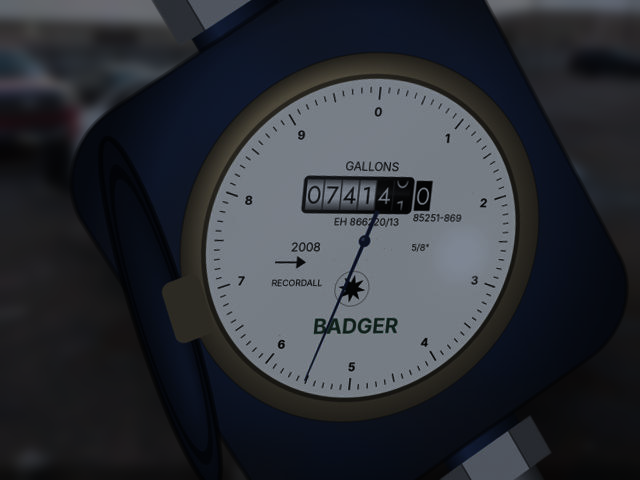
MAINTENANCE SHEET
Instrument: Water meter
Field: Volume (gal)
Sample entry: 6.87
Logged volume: 741405.5
